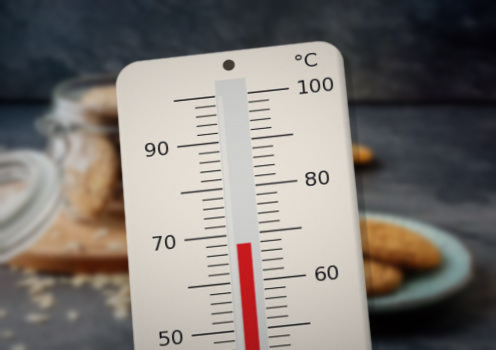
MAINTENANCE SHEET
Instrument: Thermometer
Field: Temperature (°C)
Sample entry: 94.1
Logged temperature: 68
